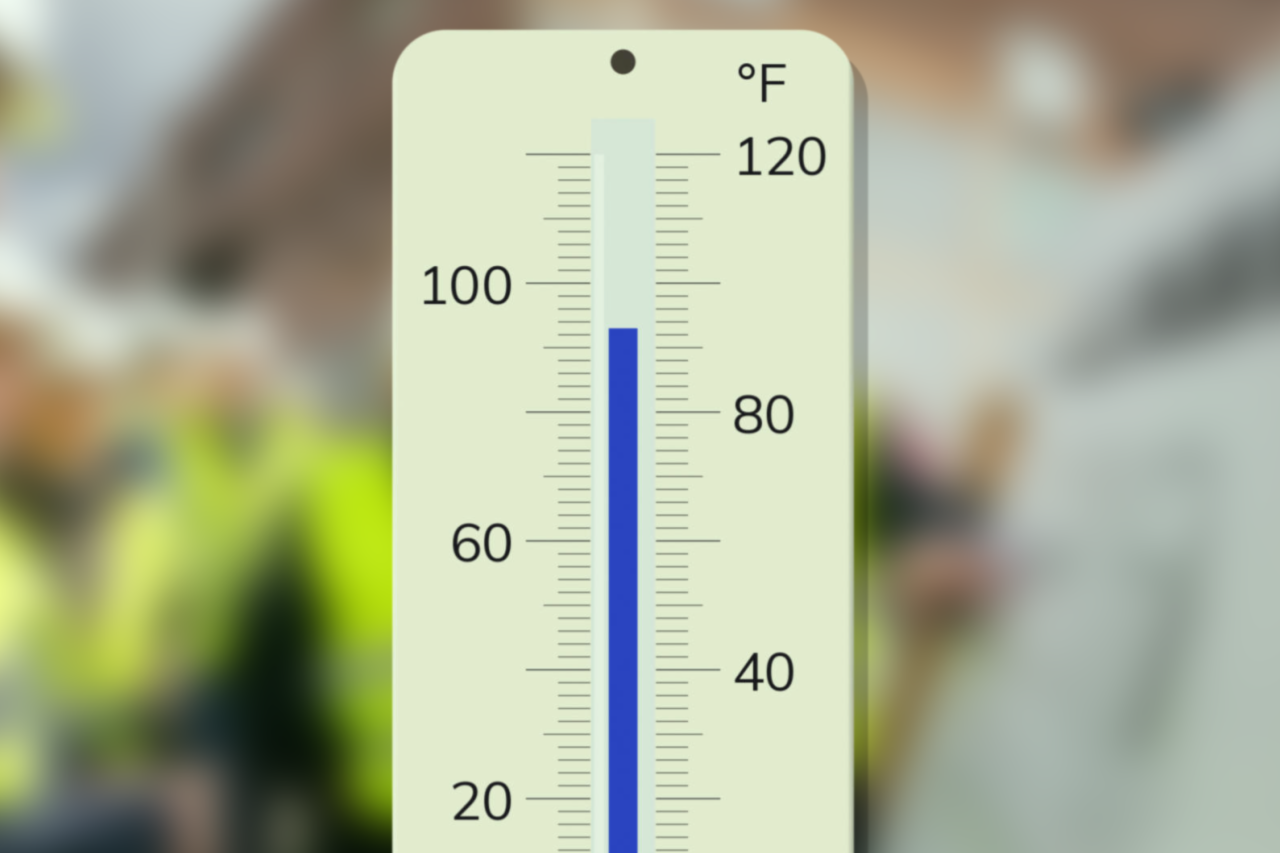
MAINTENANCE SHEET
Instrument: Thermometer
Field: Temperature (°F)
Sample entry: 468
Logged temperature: 93
